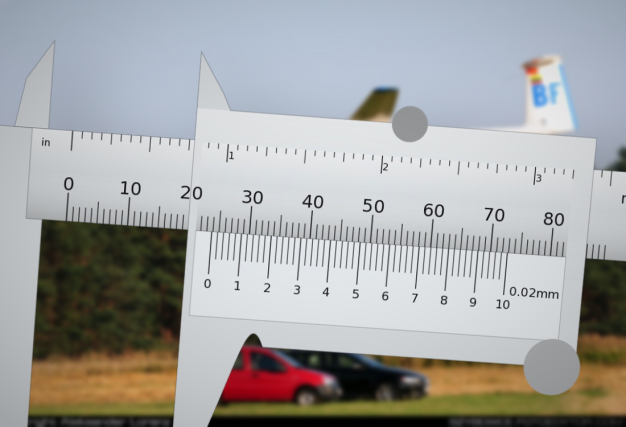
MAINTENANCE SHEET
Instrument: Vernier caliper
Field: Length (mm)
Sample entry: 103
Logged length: 23.8
